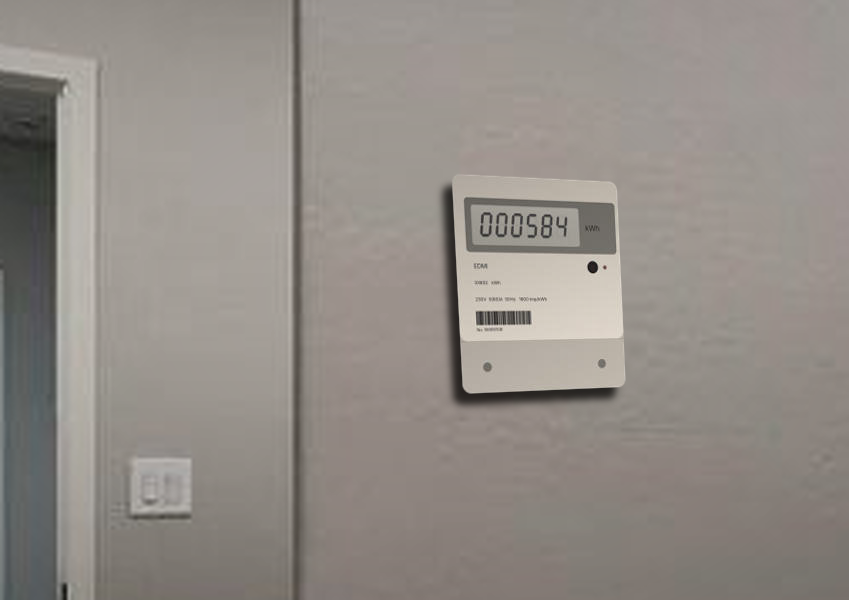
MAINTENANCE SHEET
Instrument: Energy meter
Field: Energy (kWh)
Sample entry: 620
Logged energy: 584
